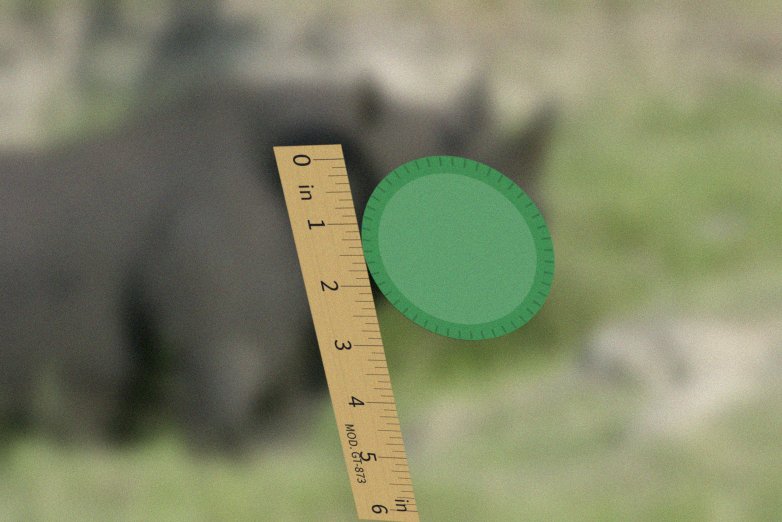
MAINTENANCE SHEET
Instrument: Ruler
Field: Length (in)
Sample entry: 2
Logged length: 2.875
